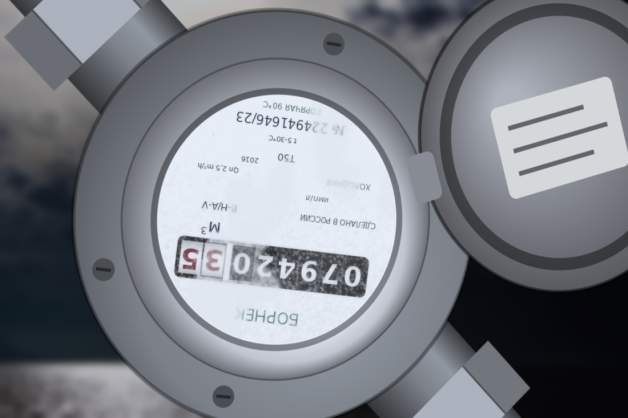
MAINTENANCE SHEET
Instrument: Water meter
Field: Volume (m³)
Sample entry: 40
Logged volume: 79420.35
